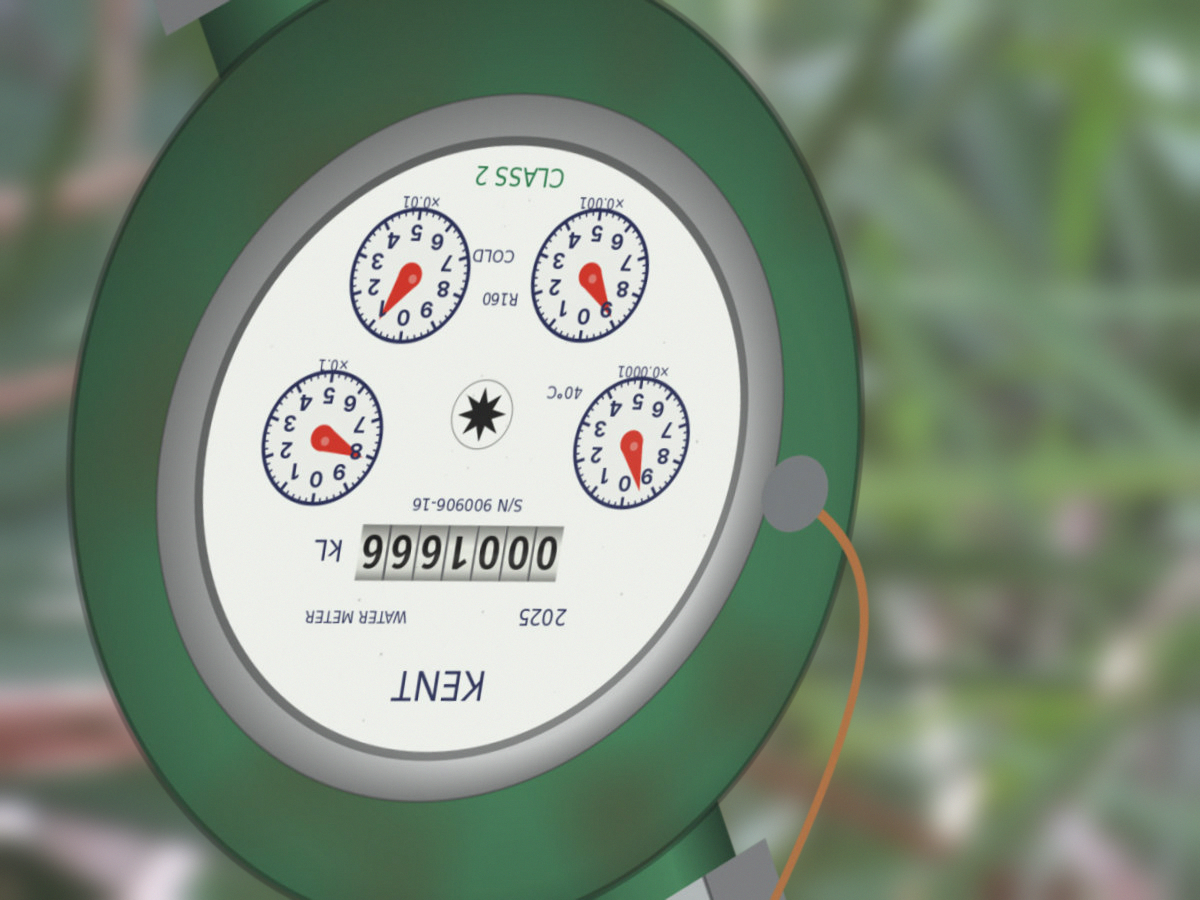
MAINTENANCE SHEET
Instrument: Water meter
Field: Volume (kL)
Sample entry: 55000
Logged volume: 1666.8089
